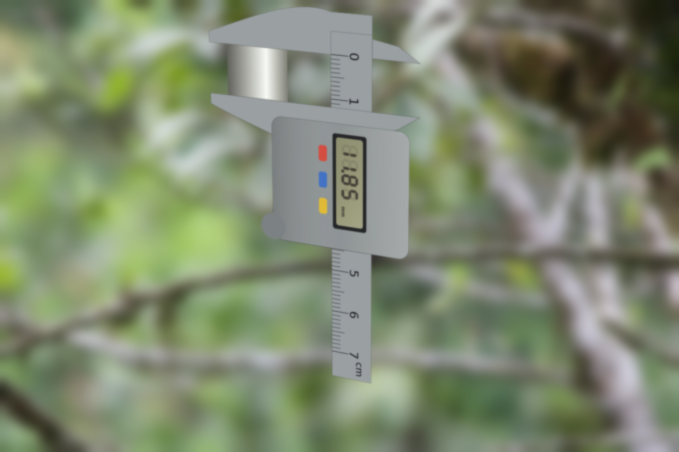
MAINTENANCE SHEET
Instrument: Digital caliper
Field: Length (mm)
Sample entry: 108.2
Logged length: 11.85
